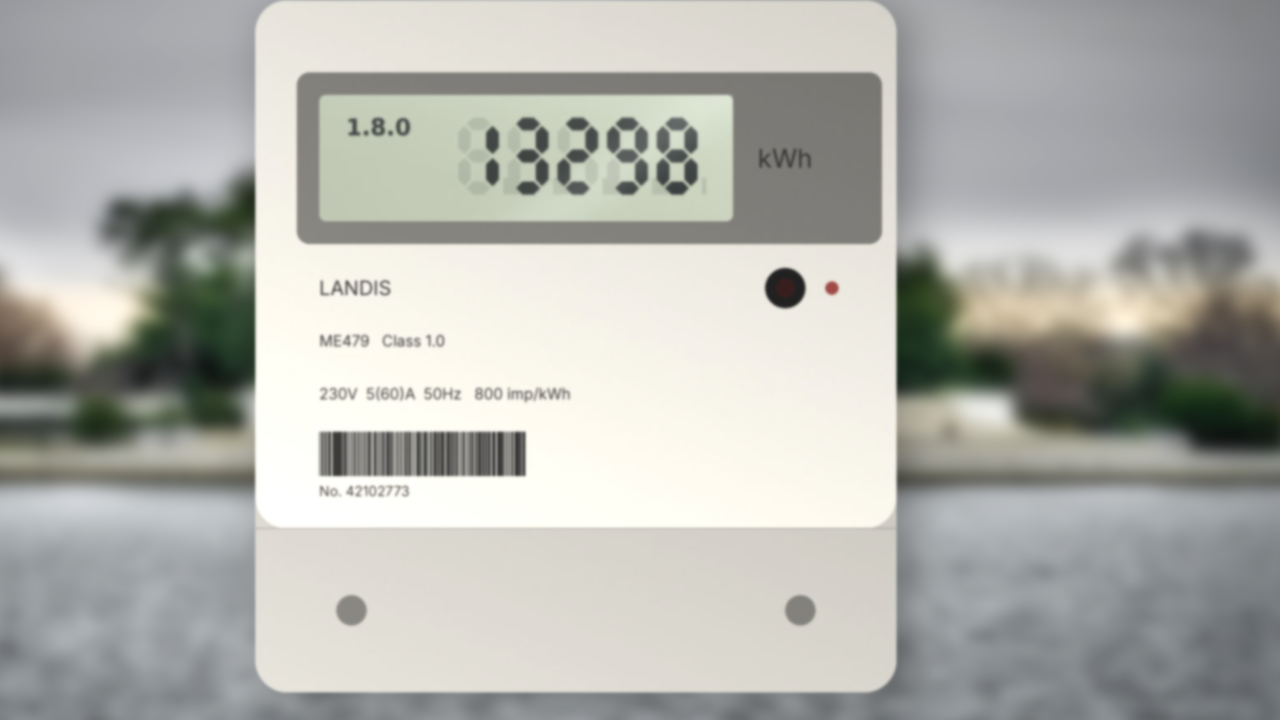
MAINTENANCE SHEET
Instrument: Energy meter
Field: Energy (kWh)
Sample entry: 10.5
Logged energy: 13298
